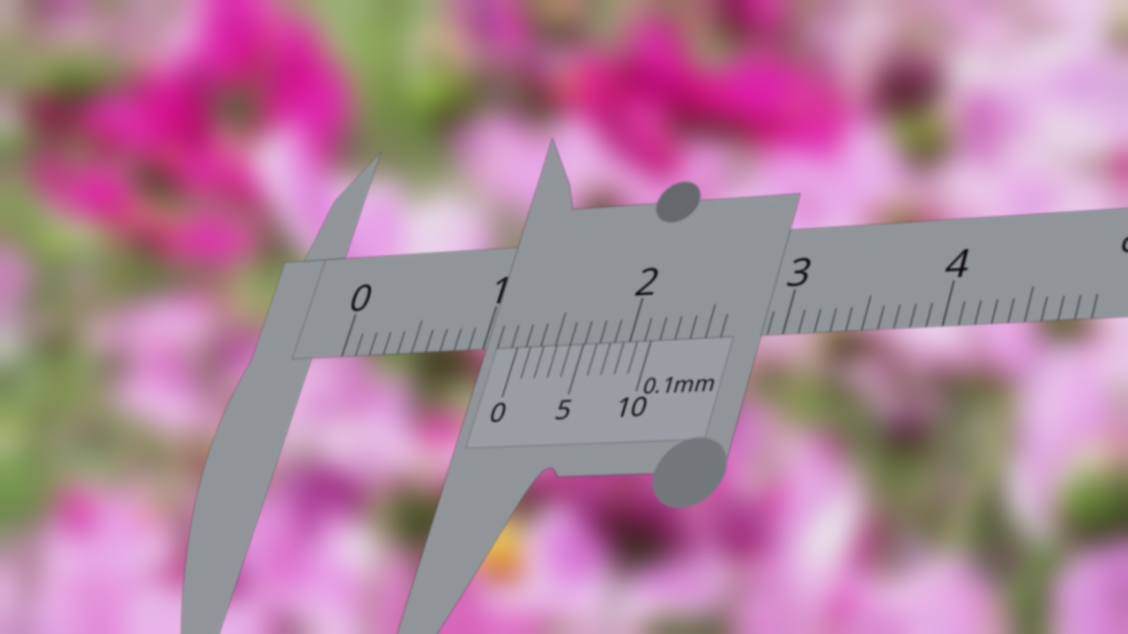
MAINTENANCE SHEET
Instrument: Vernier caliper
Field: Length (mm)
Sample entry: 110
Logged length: 12.4
